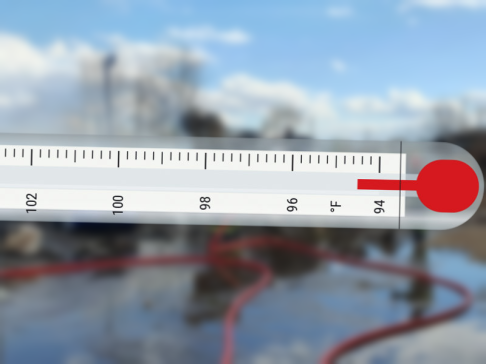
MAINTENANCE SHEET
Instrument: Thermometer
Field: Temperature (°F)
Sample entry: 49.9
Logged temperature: 94.5
